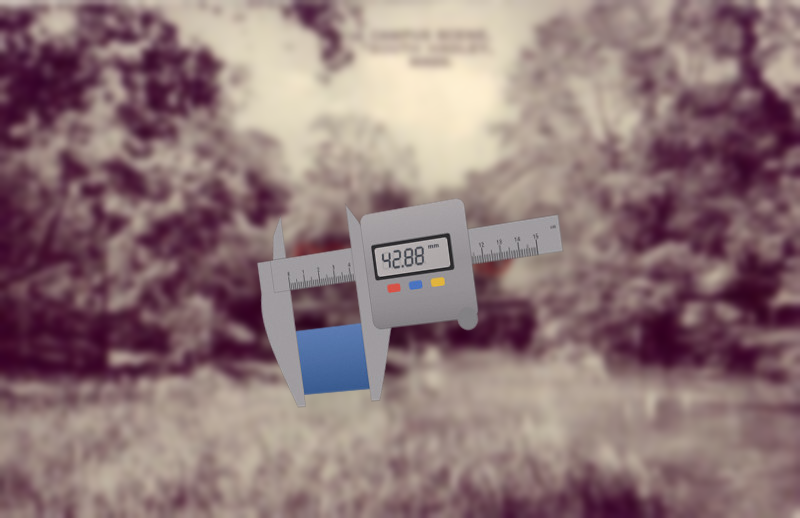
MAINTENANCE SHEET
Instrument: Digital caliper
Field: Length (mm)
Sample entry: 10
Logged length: 42.88
